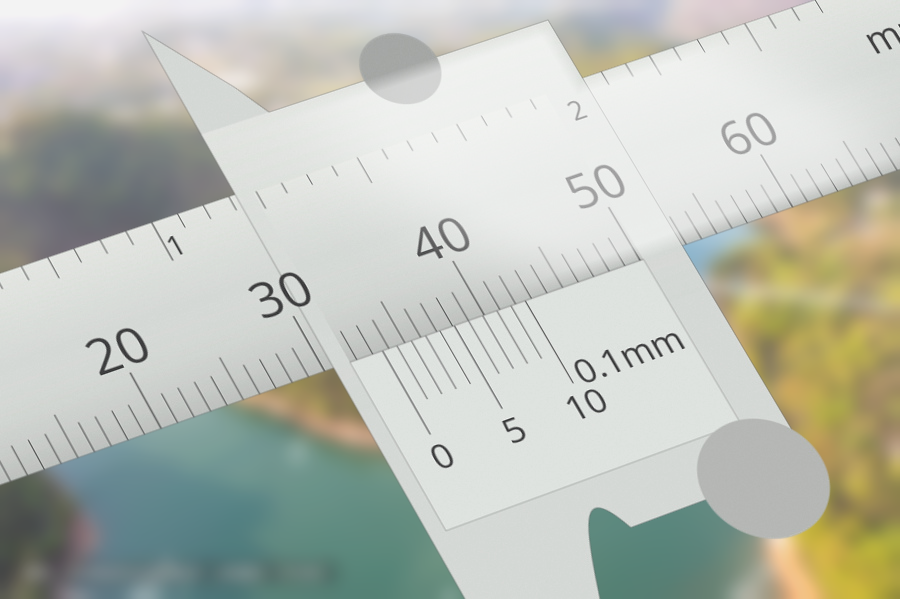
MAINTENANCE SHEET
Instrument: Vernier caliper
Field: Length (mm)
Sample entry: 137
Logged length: 33.6
